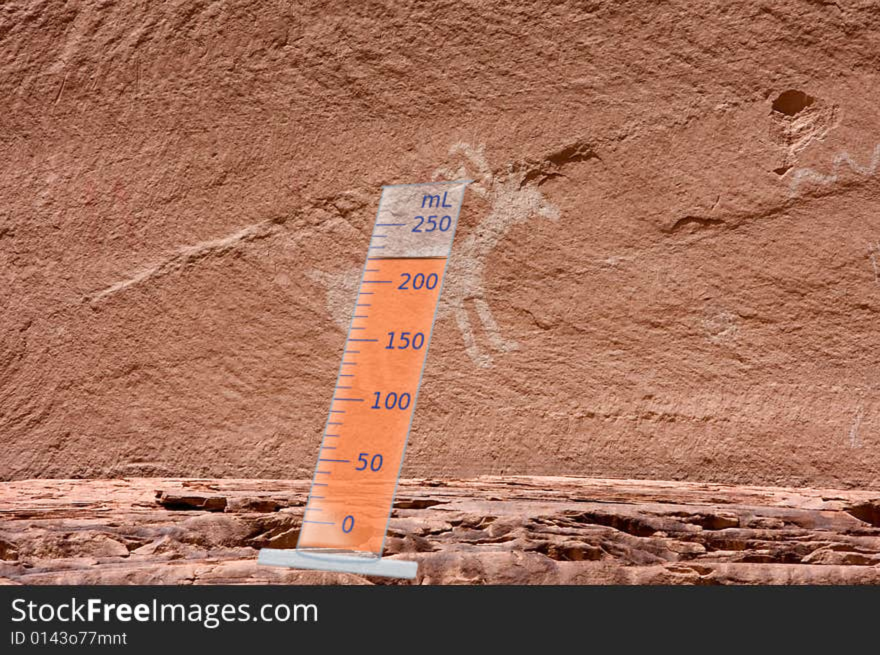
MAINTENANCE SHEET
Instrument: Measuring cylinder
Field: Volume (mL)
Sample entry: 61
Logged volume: 220
